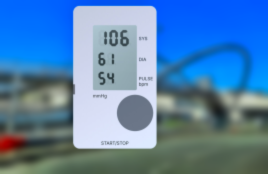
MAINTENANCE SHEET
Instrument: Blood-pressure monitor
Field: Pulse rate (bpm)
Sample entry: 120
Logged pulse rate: 54
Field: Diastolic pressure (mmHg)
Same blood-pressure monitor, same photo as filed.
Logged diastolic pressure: 61
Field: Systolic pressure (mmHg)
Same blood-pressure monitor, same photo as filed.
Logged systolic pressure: 106
